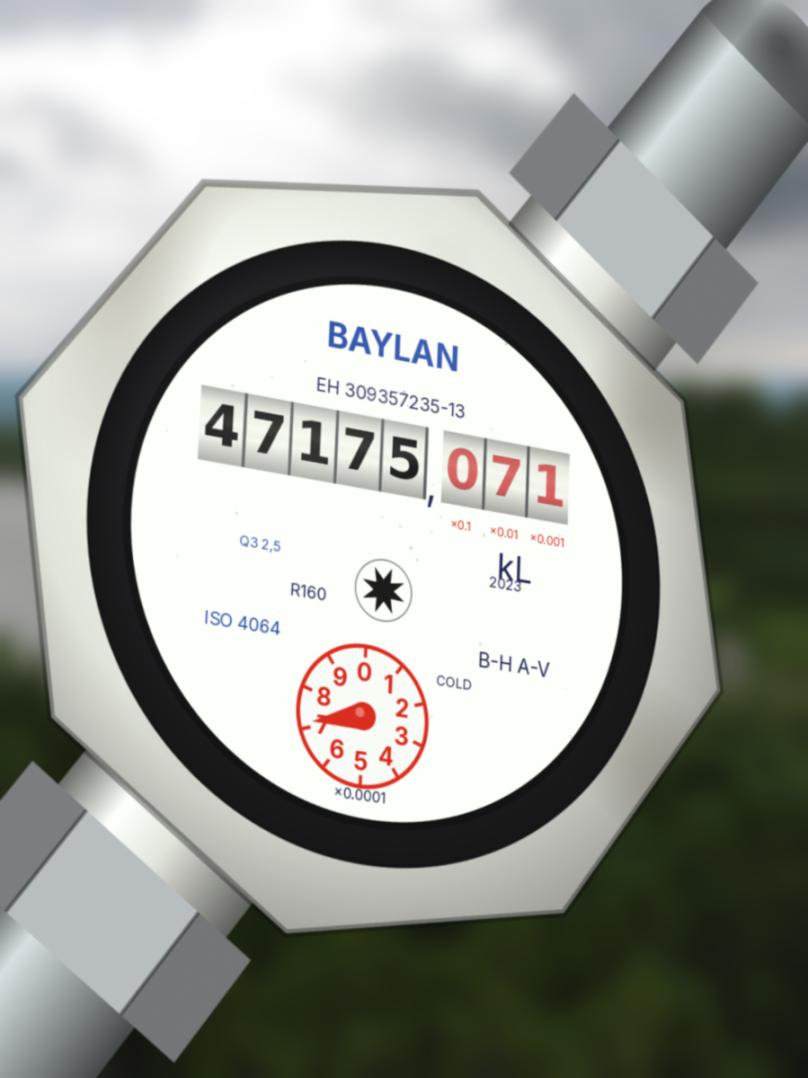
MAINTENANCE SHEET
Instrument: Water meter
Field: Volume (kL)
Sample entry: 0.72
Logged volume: 47175.0717
